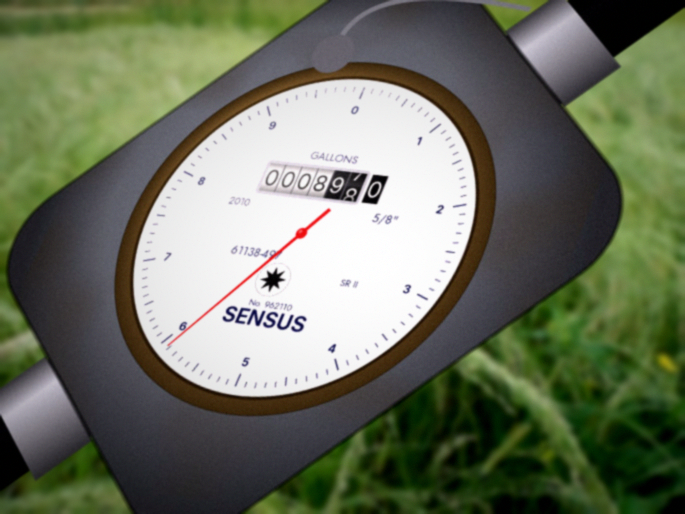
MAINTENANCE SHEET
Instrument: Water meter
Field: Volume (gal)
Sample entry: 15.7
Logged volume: 8975.9
